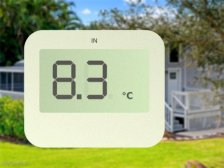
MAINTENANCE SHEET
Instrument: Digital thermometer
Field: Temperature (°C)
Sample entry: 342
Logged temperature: 8.3
